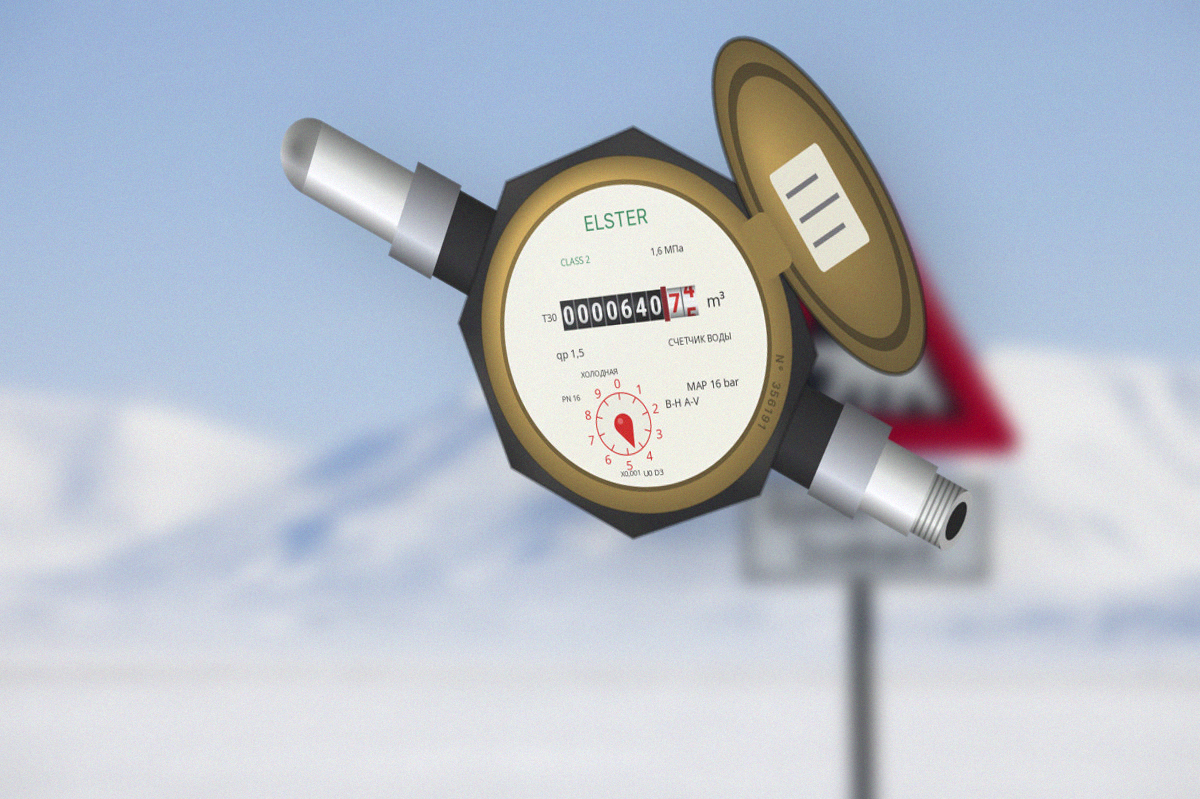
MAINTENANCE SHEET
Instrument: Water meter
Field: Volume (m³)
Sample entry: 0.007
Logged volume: 640.744
